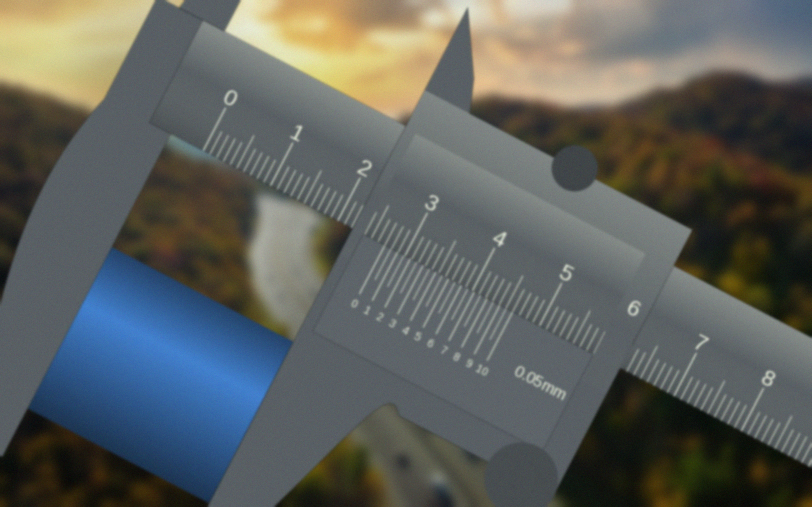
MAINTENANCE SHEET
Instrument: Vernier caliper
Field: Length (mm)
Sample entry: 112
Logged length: 27.0
